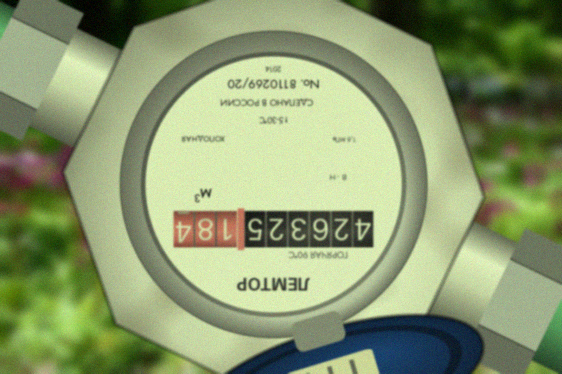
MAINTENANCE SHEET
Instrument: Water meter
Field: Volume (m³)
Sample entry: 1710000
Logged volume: 426325.184
